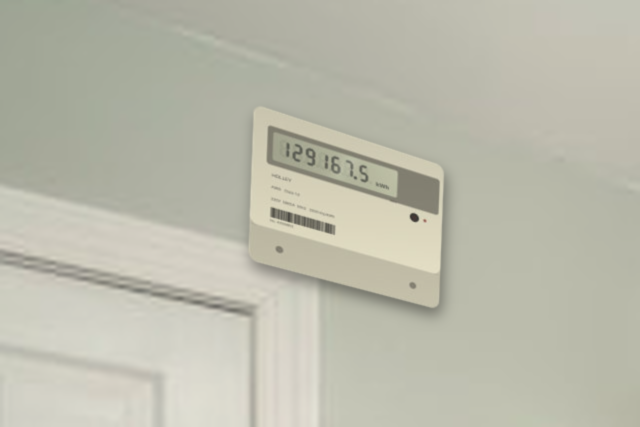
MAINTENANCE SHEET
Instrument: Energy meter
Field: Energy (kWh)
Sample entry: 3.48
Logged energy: 129167.5
